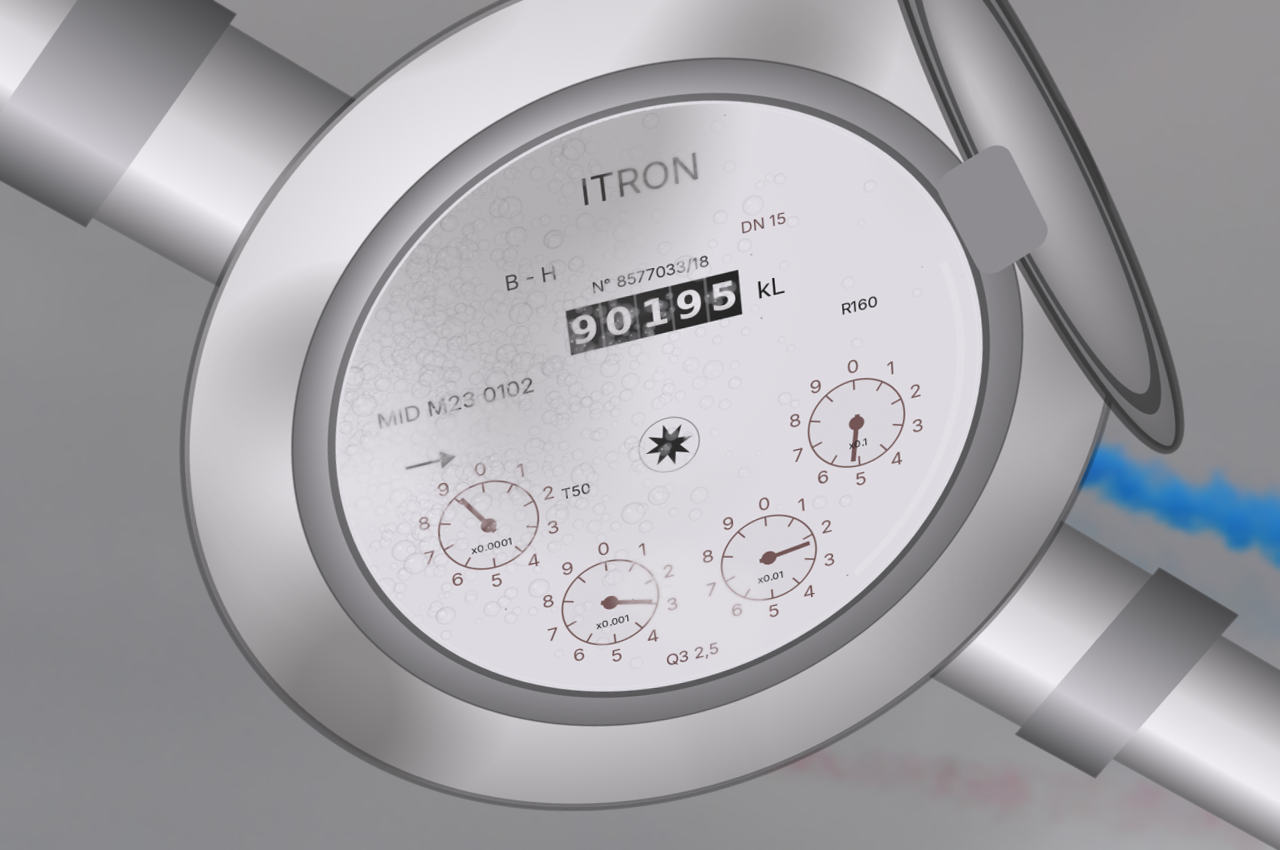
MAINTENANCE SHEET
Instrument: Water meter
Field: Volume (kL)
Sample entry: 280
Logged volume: 90195.5229
